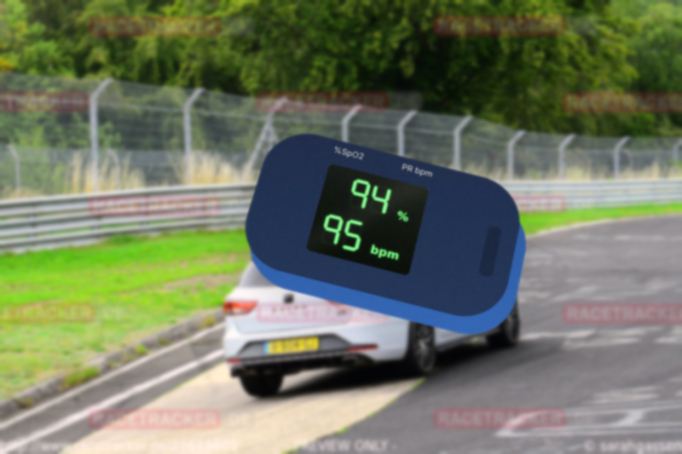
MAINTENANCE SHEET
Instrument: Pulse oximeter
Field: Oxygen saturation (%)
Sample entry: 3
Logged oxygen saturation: 94
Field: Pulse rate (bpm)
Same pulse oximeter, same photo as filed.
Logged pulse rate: 95
